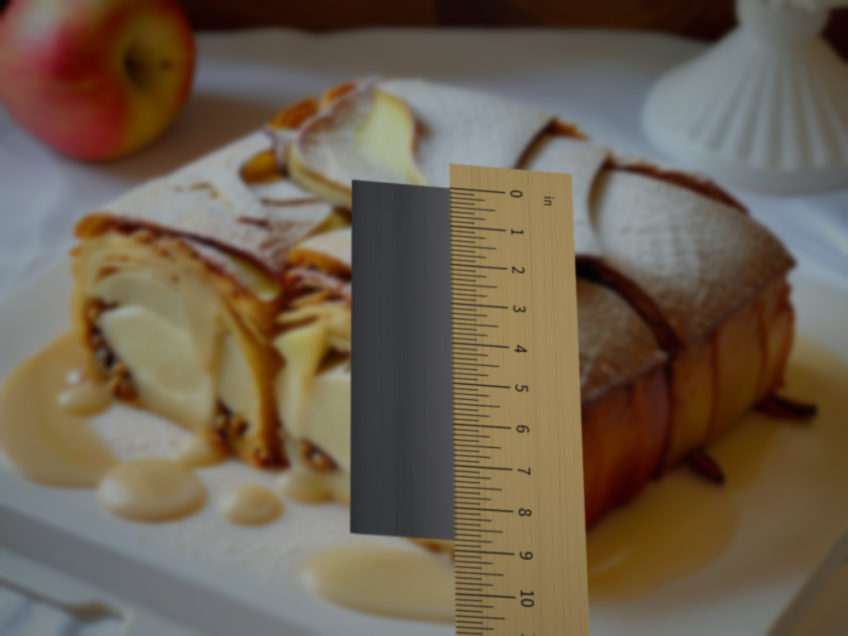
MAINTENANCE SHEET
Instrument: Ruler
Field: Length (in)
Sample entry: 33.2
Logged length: 8.75
